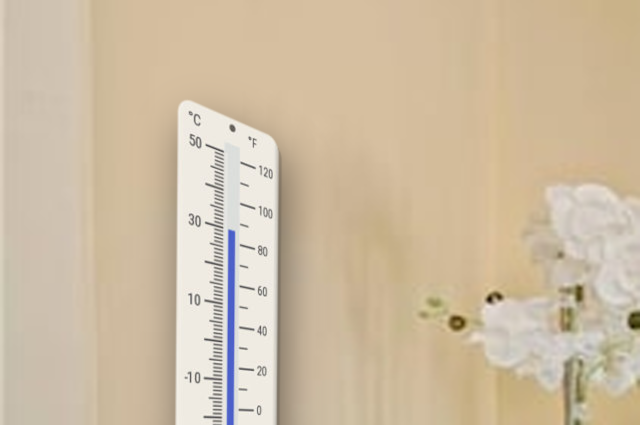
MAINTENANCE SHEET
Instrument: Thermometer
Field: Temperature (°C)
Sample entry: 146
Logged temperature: 30
